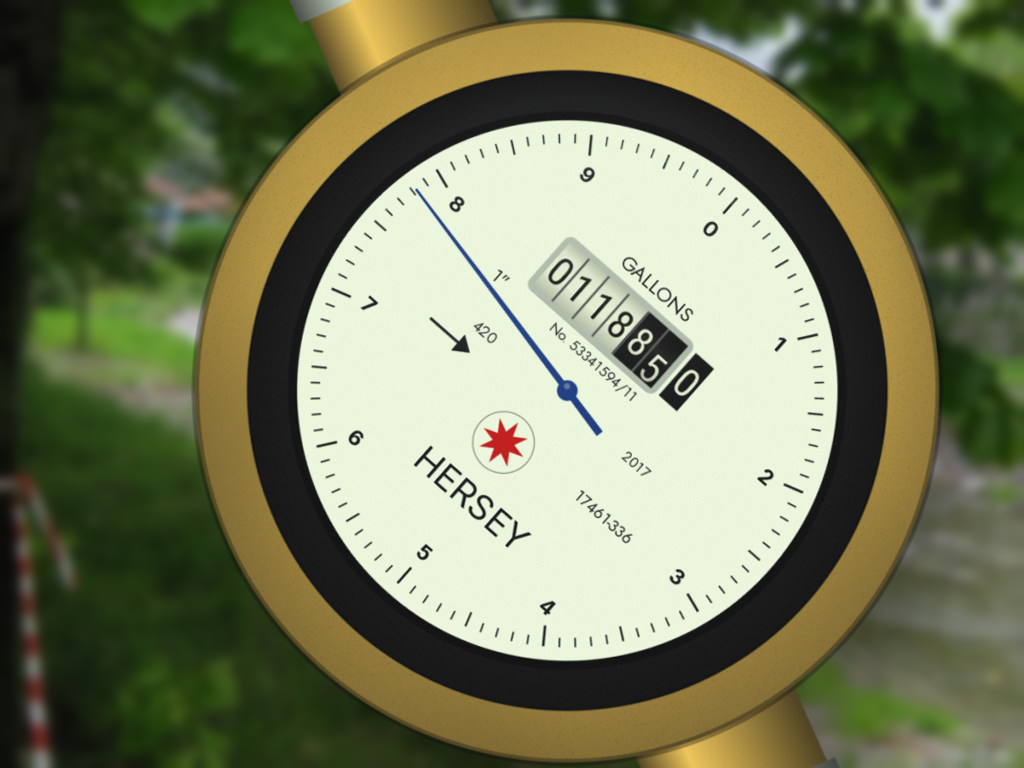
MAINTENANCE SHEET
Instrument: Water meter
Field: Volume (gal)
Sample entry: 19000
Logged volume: 118847.8
